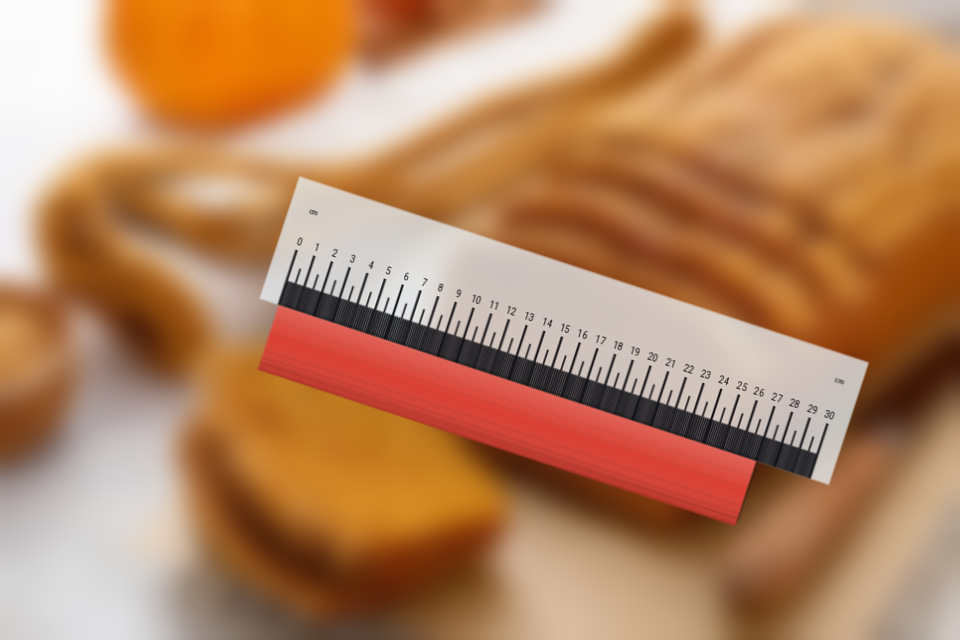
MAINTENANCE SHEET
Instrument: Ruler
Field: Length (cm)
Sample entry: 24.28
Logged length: 27
